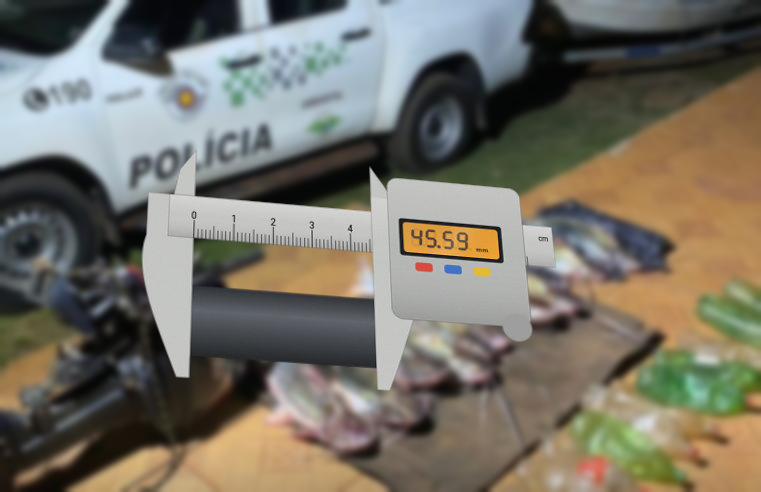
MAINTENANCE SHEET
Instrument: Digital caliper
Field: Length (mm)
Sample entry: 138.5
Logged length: 45.59
